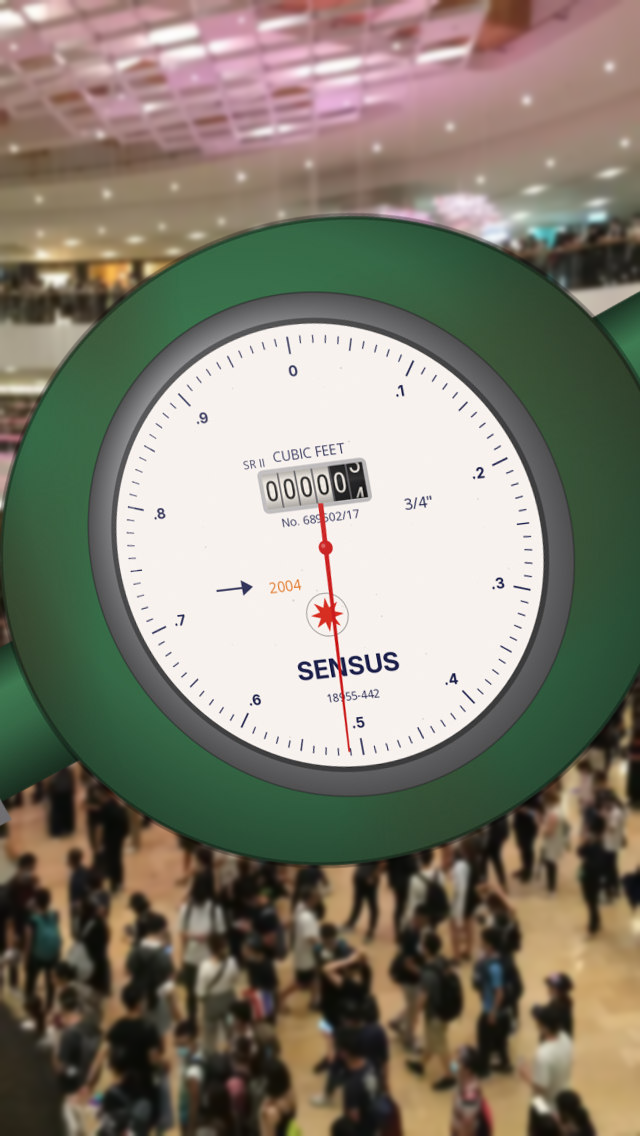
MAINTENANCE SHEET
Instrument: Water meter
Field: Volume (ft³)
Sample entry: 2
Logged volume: 3.51
